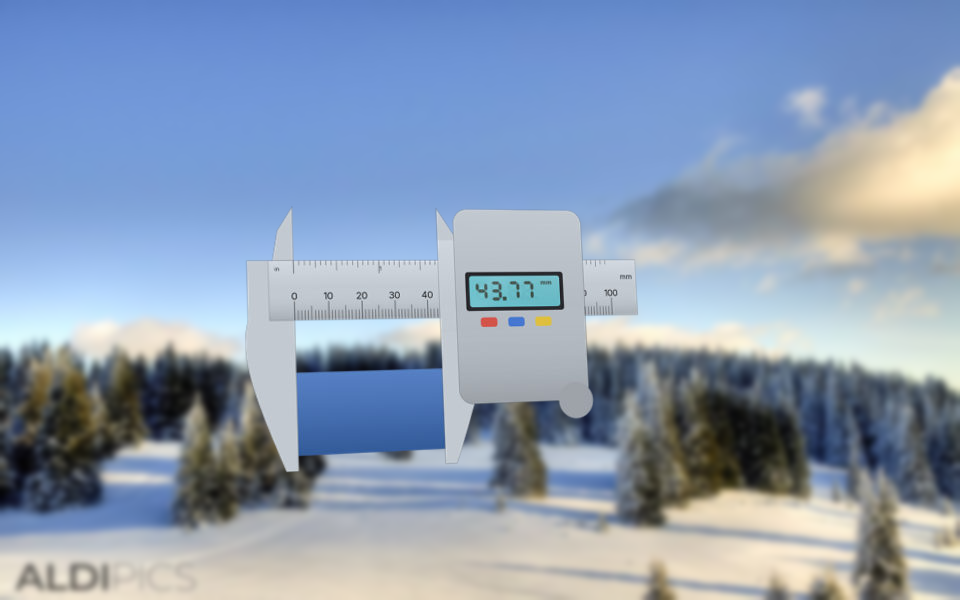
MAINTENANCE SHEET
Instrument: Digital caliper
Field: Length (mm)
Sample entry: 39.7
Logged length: 43.77
